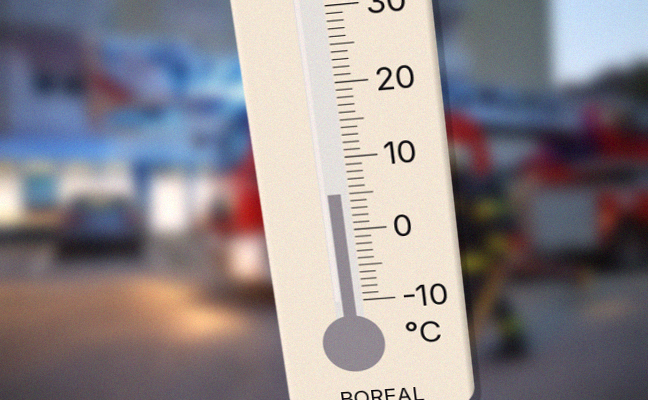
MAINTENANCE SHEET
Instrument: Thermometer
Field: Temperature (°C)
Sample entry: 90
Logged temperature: 5
